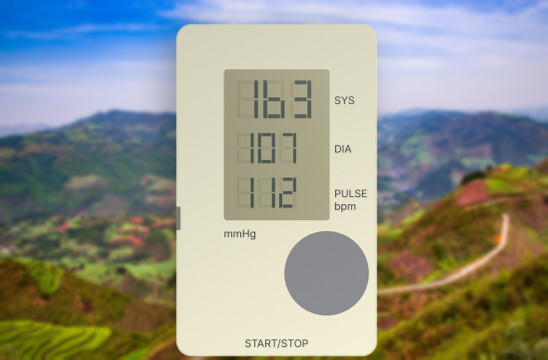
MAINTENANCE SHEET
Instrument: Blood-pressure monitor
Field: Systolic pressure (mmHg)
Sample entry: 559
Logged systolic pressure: 163
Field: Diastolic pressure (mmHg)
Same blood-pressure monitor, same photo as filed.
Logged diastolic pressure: 107
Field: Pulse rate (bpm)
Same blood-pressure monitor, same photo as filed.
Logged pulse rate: 112
